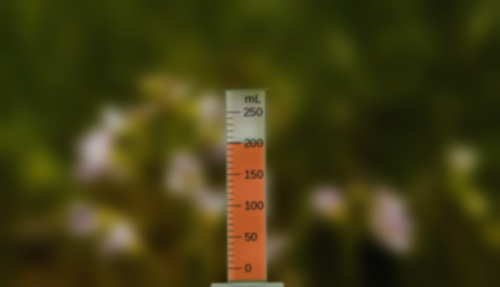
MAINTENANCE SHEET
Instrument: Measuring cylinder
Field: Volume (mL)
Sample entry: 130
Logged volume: 200
